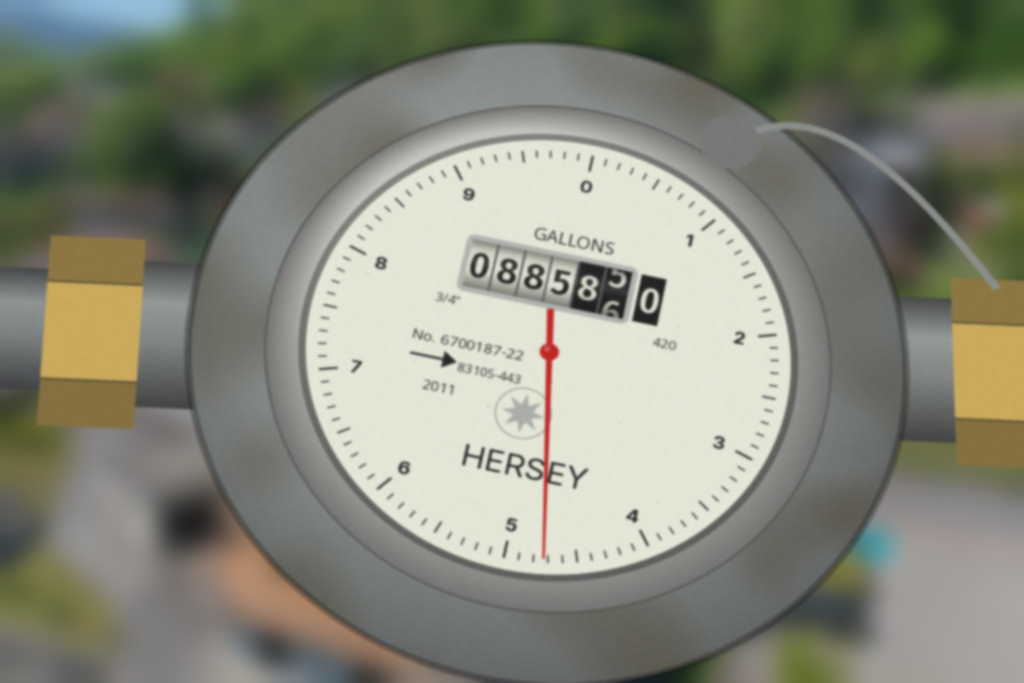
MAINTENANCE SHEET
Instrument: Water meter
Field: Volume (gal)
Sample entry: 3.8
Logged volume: 885854.7
